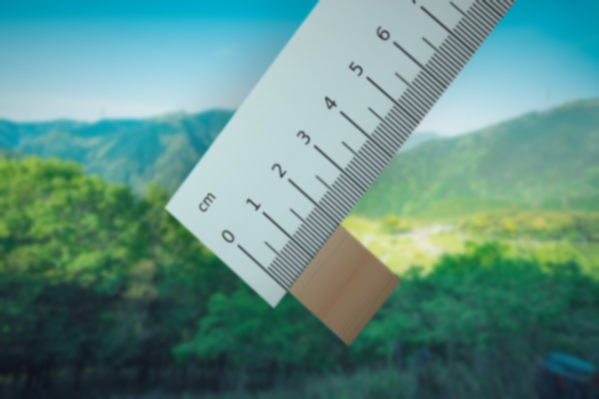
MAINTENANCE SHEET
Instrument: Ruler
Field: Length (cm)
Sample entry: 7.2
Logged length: 2
